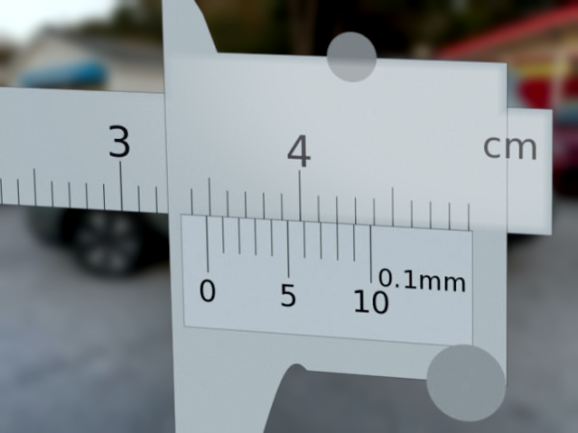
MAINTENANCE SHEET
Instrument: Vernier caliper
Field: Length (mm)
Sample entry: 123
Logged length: 34.8
